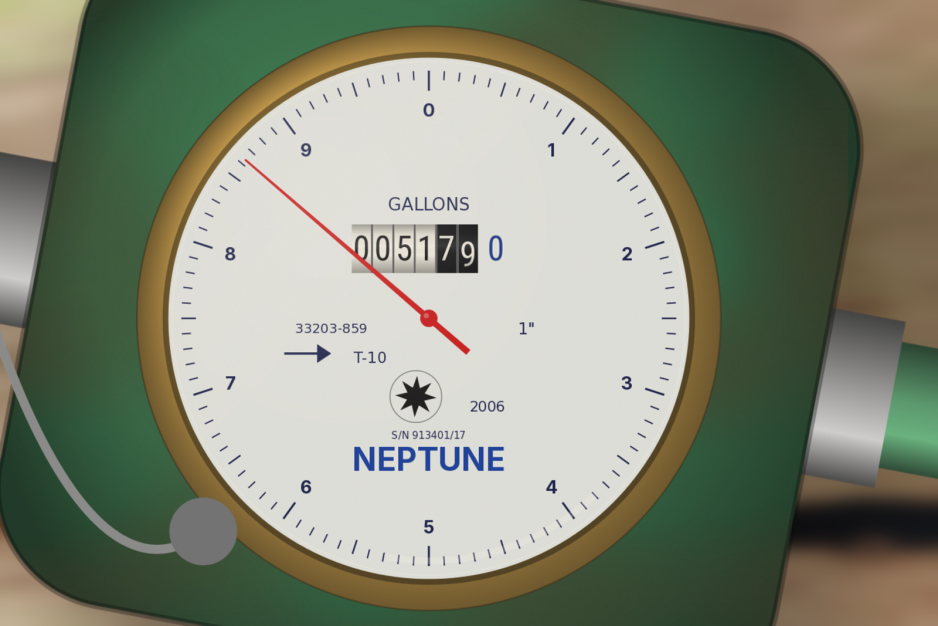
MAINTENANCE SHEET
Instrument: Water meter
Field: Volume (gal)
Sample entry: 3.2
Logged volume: 51788.6
